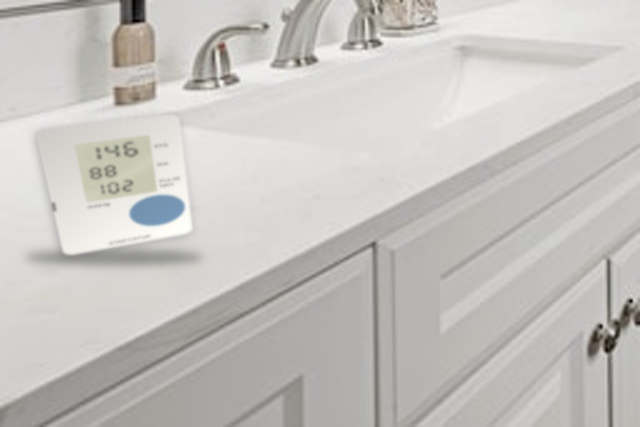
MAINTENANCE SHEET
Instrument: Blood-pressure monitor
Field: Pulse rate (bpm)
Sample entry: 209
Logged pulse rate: 102
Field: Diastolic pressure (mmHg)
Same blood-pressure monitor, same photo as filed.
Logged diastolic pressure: 88
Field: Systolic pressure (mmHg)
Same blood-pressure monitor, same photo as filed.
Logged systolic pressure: 146
